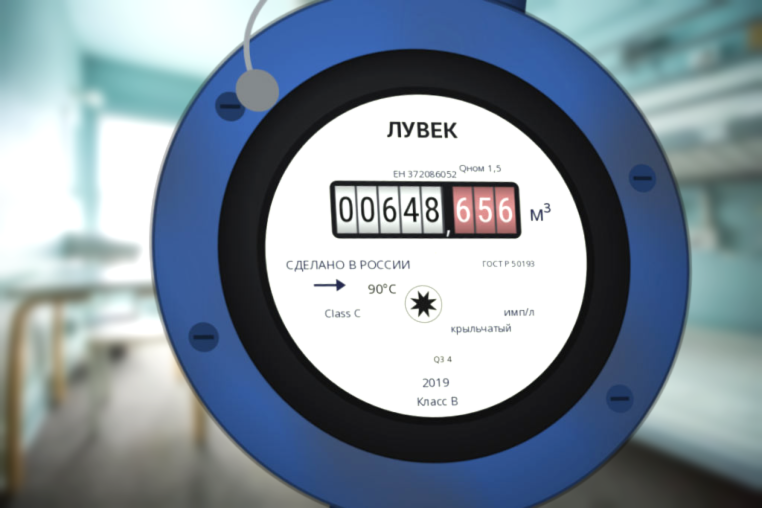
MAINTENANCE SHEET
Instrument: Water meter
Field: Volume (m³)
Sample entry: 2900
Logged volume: 648.656
